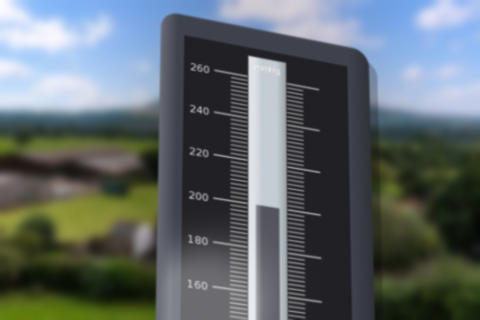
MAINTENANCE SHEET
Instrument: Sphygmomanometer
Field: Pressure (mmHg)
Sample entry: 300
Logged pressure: 200
